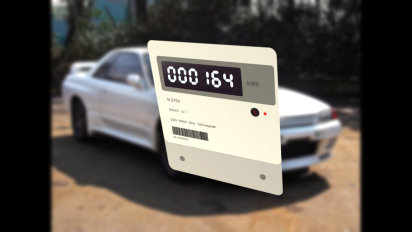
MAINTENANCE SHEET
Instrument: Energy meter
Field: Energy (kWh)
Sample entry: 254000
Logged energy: 164
